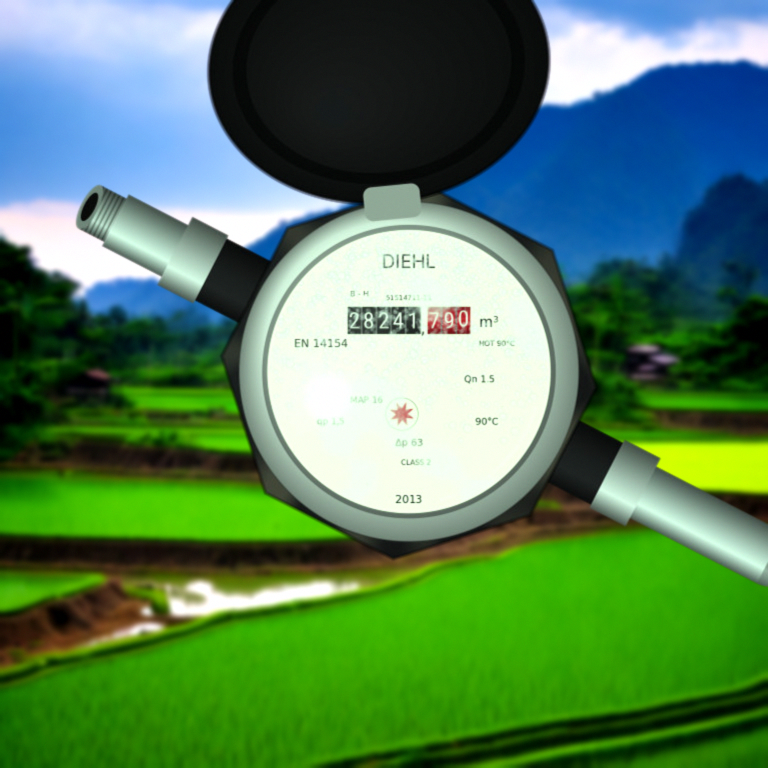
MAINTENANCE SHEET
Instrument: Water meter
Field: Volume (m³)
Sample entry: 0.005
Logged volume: 28241.790
